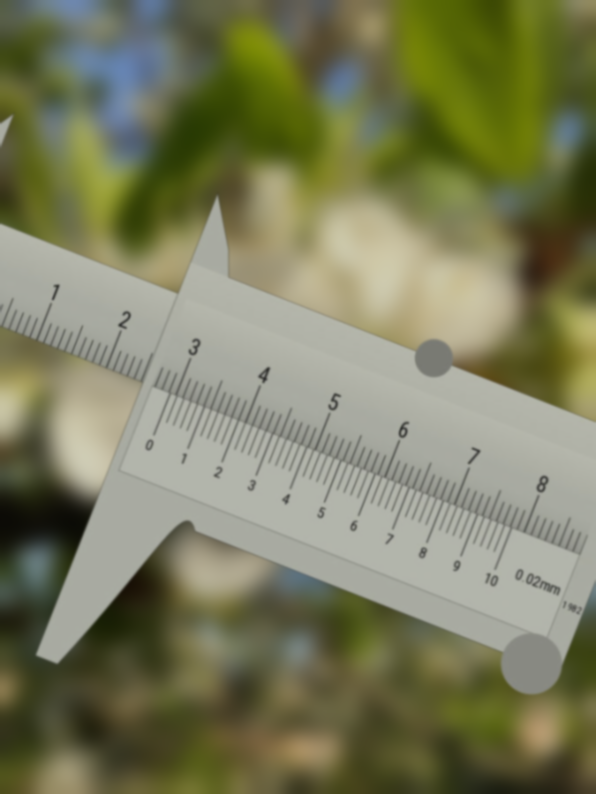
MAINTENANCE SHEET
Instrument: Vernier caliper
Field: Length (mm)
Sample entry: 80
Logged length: 29.2
